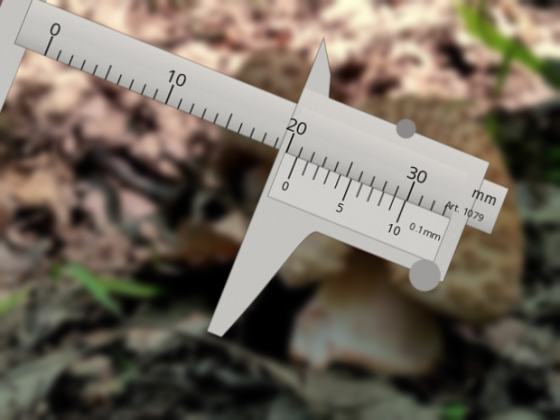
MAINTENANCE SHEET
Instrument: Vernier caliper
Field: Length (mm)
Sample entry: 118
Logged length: 20.9
